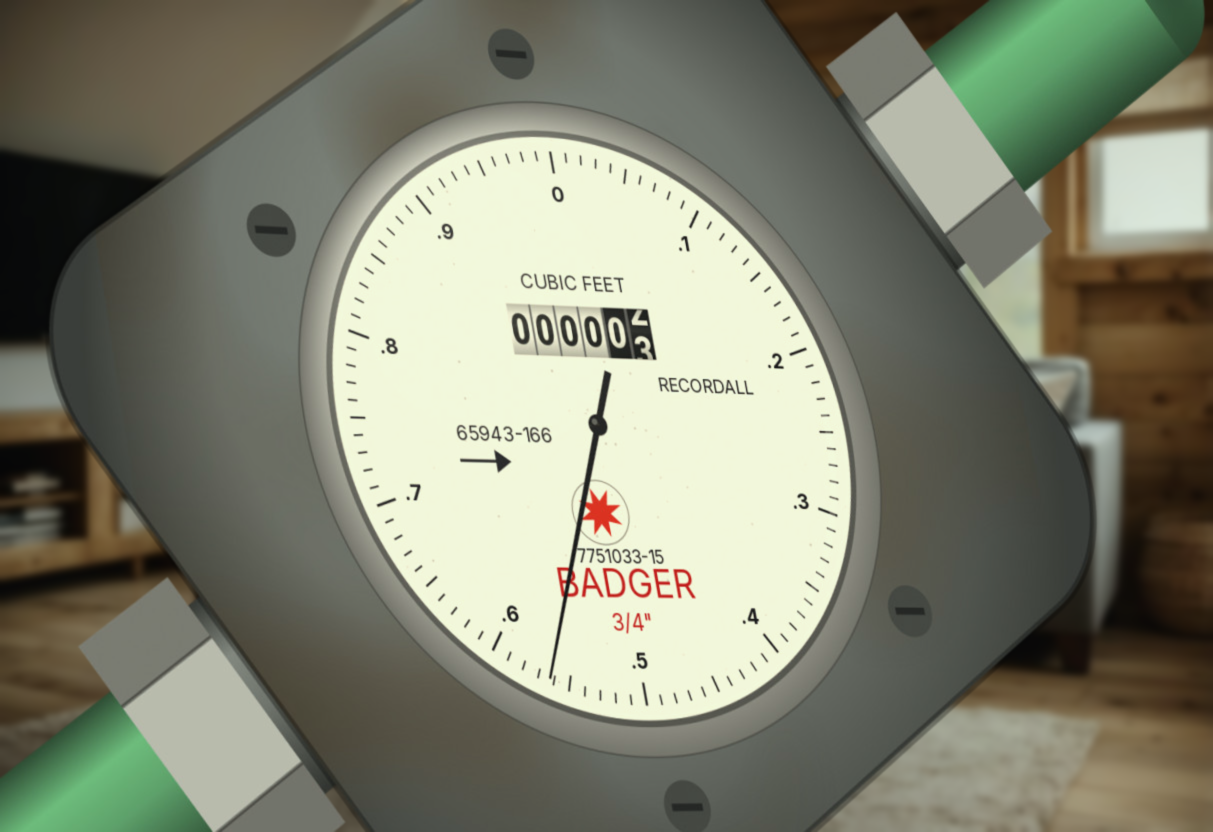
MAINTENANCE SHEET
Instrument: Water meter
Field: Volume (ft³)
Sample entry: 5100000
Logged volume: 2.56
